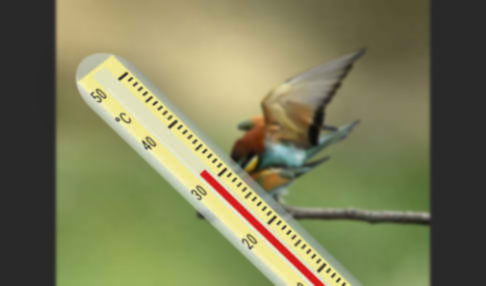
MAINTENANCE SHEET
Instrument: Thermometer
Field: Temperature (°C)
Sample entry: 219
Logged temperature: 32
